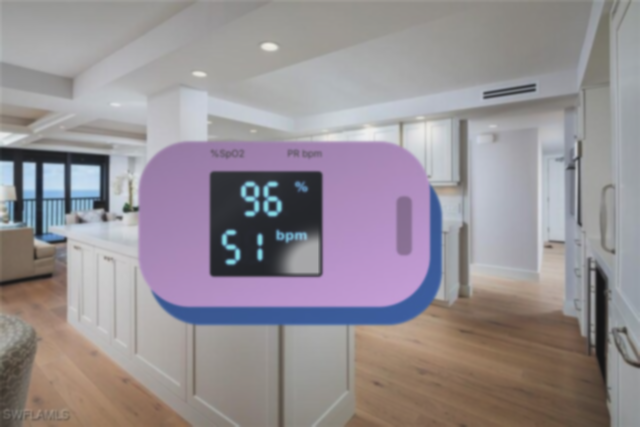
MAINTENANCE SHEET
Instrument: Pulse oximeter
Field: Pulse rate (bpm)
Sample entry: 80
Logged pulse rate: 51
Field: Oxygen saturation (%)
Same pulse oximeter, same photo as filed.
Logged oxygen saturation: 96
